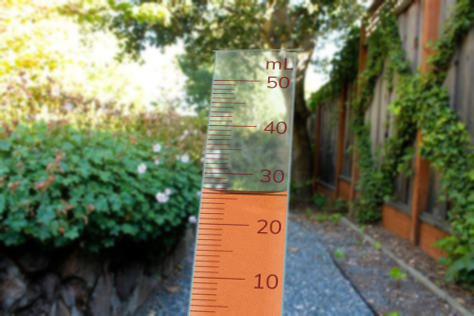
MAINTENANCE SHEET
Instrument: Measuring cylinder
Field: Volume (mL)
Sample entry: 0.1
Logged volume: 26
